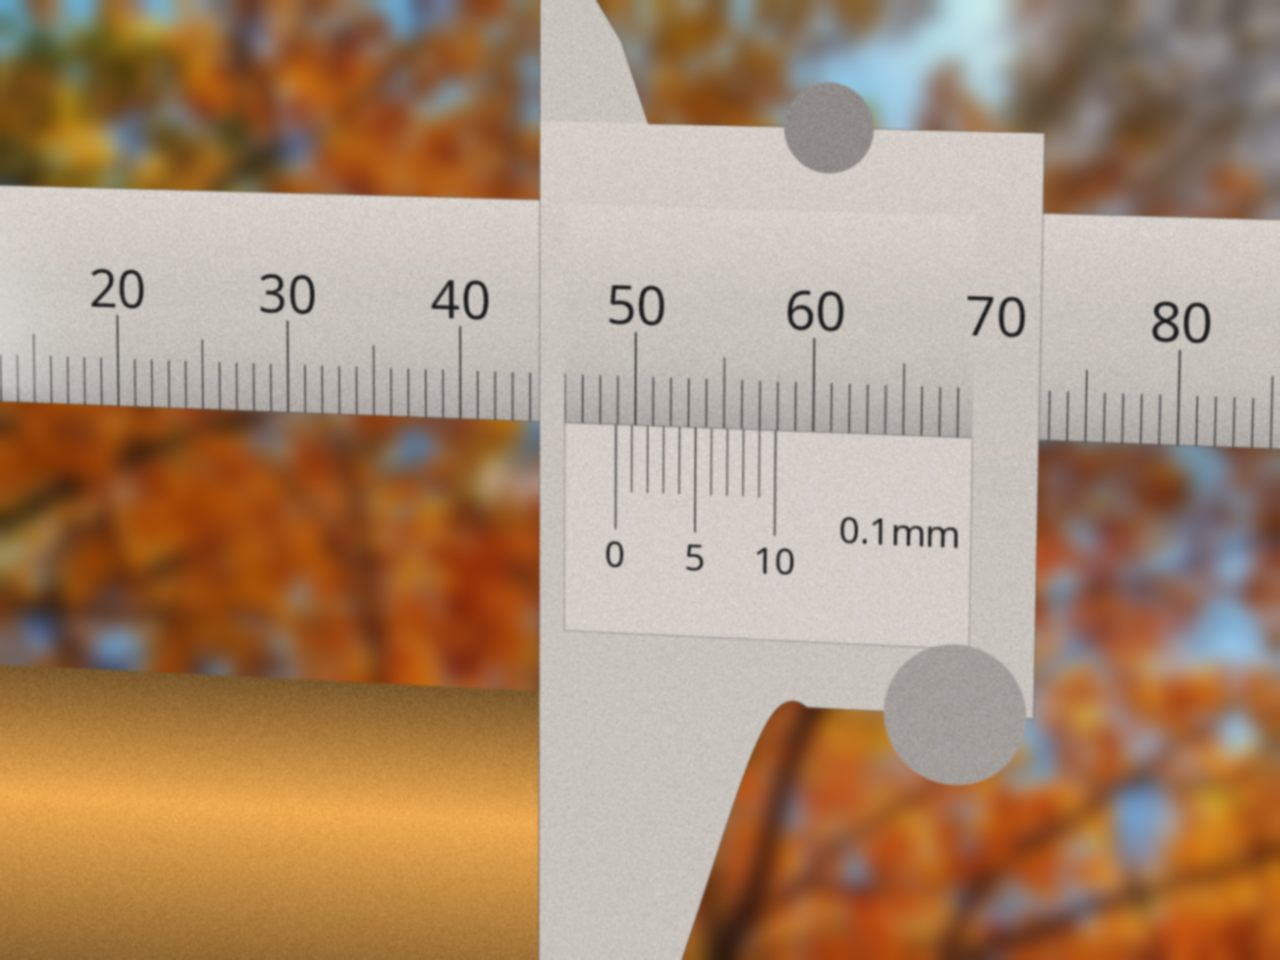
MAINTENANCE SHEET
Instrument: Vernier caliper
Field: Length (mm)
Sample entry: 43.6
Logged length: 48.9
